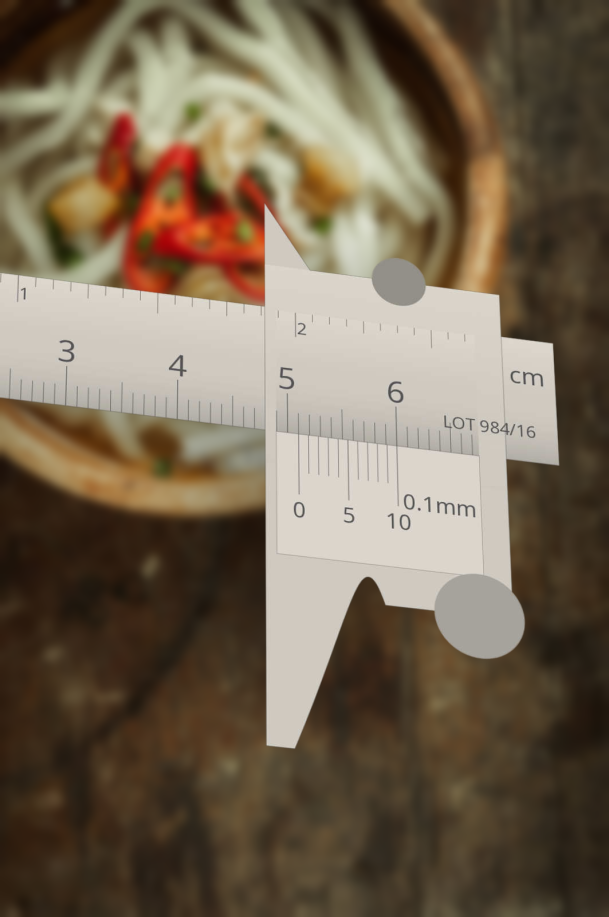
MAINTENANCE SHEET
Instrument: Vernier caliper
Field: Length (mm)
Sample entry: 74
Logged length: 51.0
